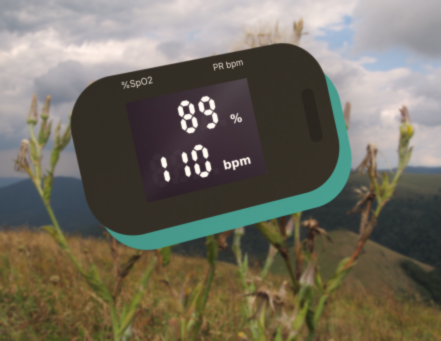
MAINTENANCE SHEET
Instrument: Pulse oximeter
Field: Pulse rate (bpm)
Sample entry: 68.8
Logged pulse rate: 110
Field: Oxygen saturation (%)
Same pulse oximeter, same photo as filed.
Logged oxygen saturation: 89
